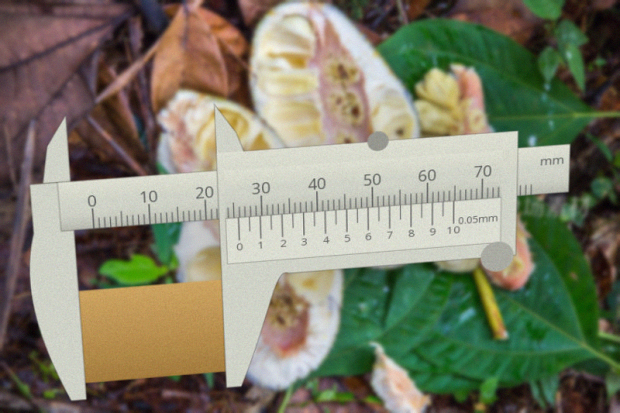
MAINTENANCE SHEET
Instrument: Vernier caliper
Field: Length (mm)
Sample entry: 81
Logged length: 25.8
